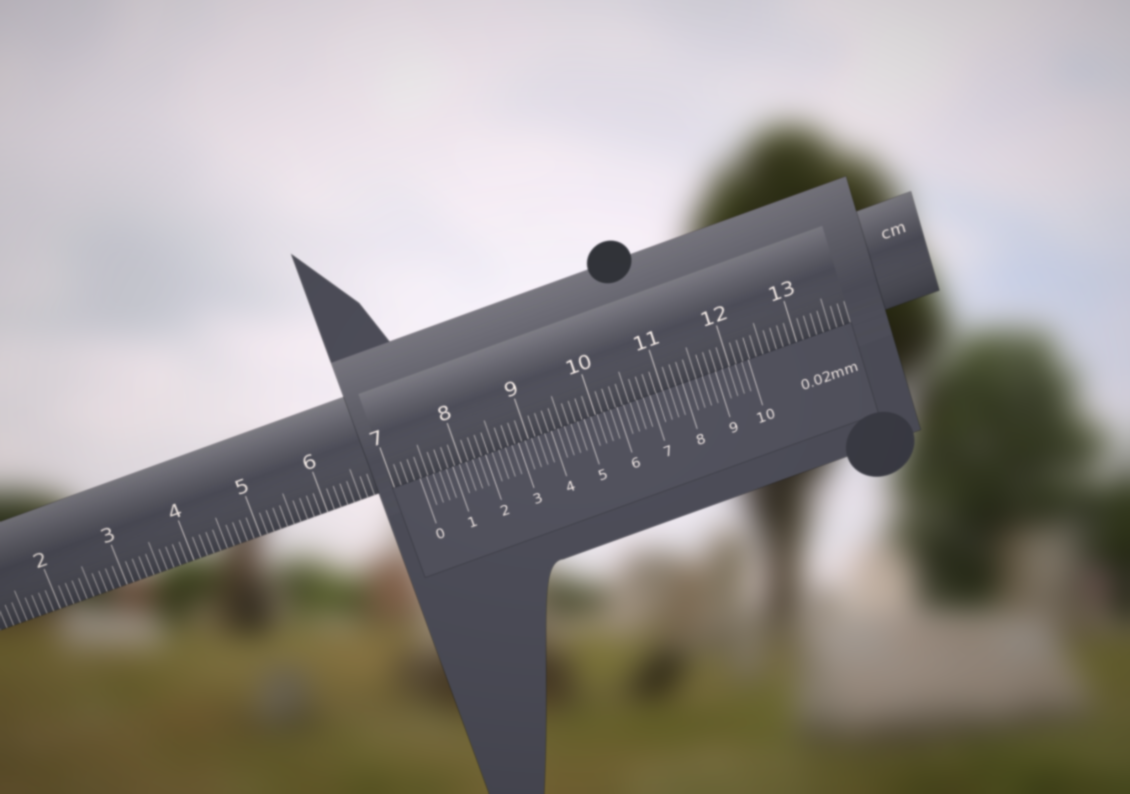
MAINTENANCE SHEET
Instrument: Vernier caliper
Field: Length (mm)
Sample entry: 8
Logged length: 73.8
